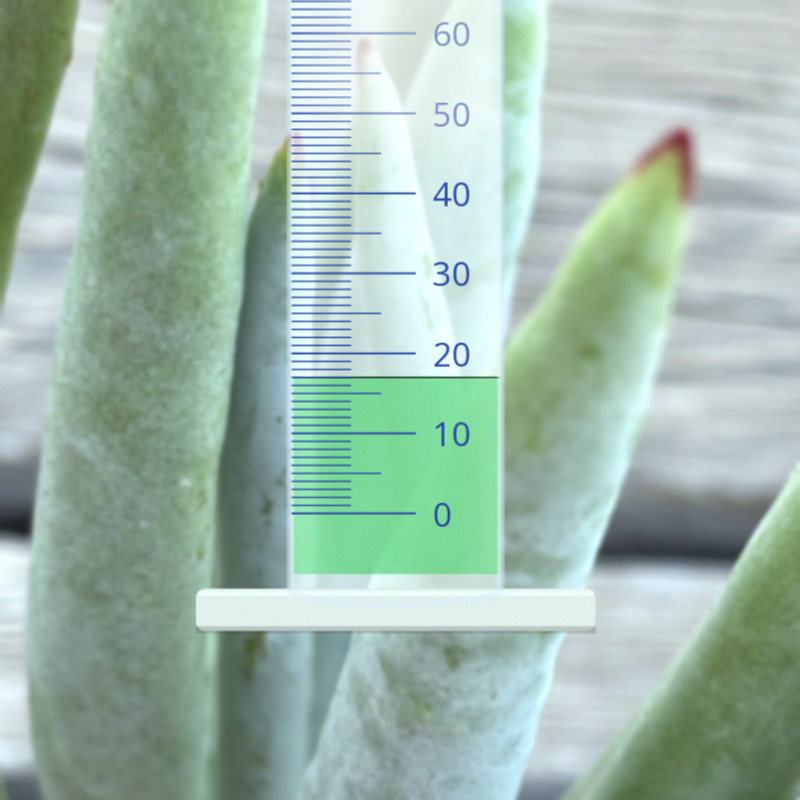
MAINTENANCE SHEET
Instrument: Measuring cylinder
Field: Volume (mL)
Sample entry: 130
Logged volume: 17
